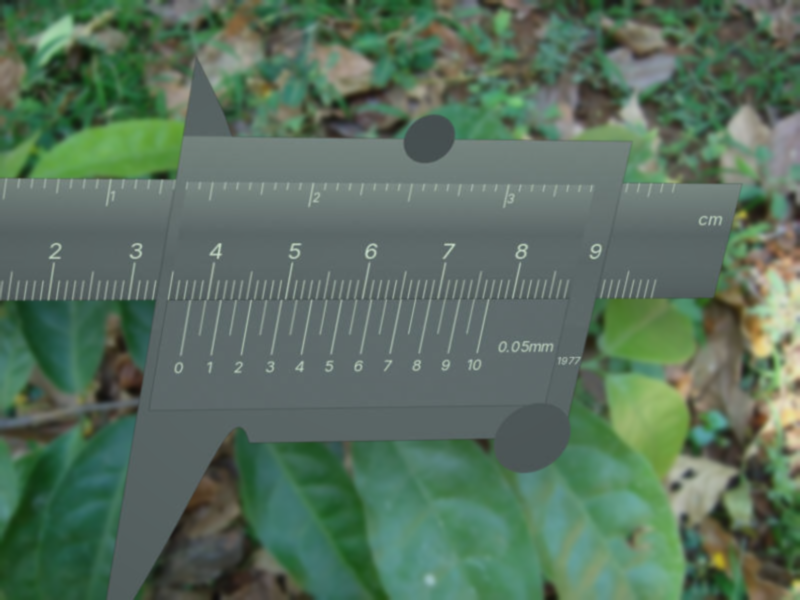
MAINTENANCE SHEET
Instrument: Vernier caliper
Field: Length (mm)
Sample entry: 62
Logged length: 37.8
